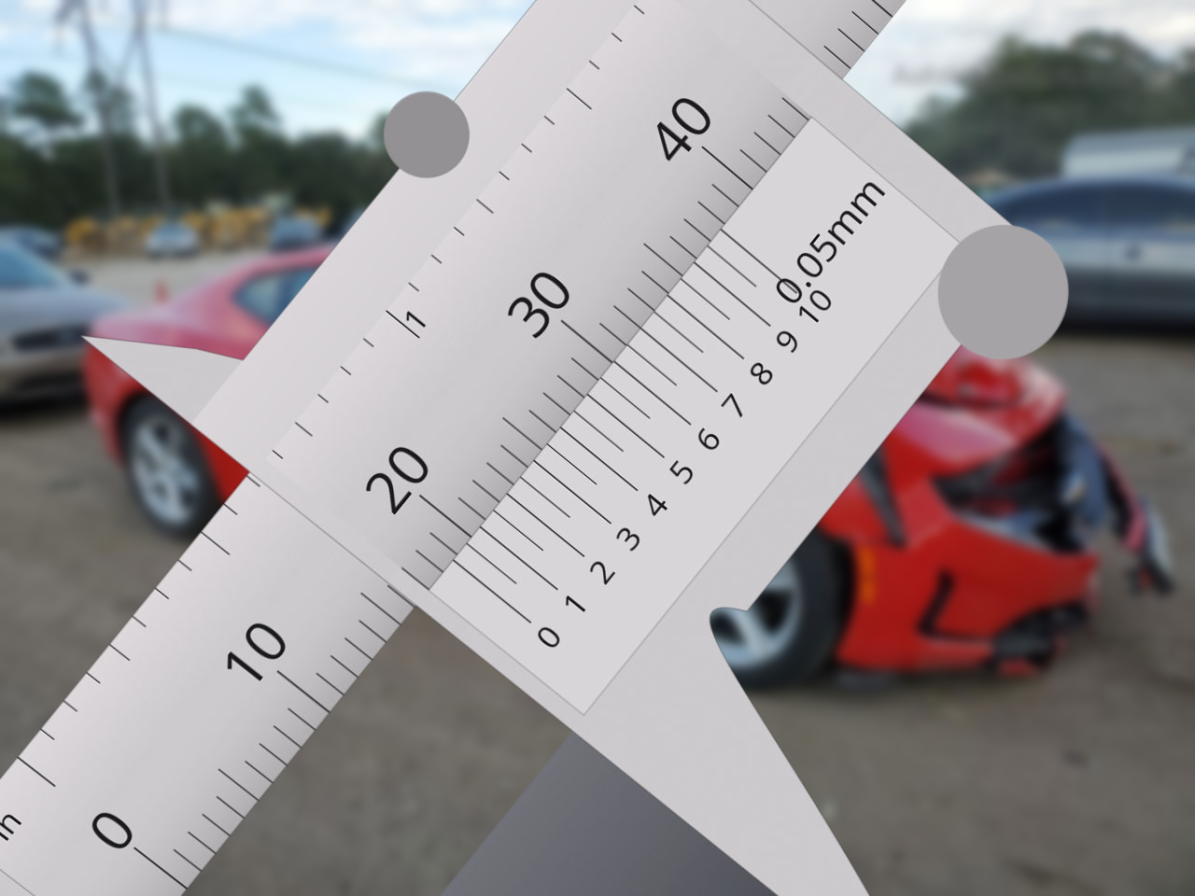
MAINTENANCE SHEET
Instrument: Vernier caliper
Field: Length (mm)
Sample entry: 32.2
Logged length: 18.70
